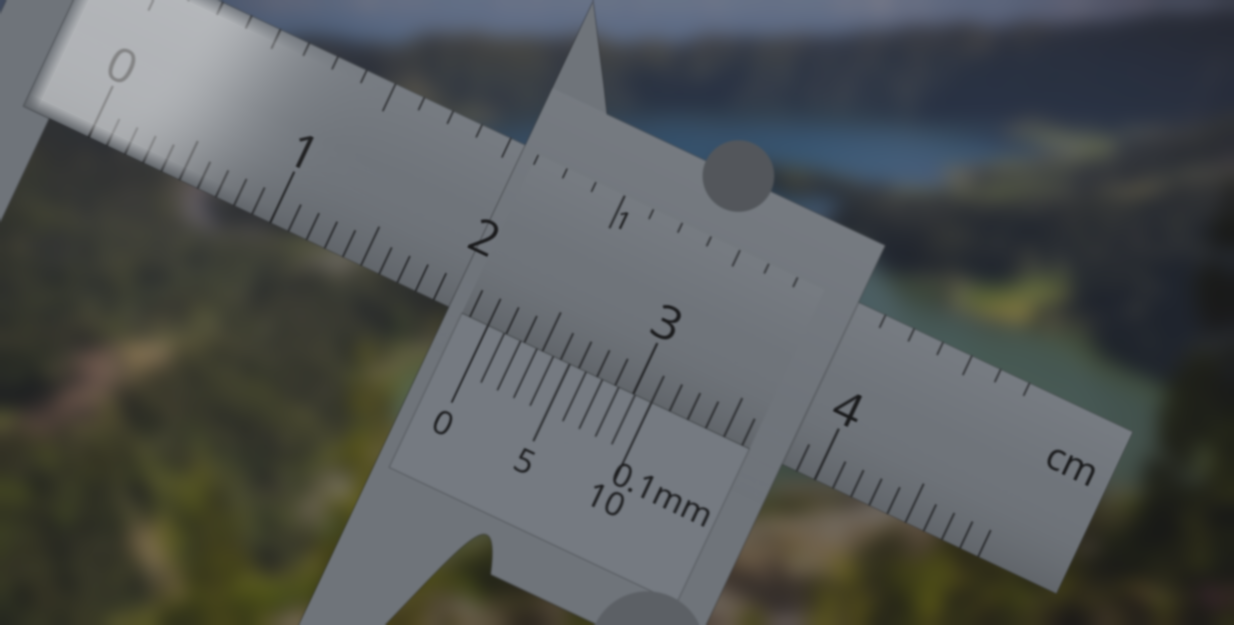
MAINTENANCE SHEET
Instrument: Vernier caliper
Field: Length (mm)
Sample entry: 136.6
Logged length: 22.0
